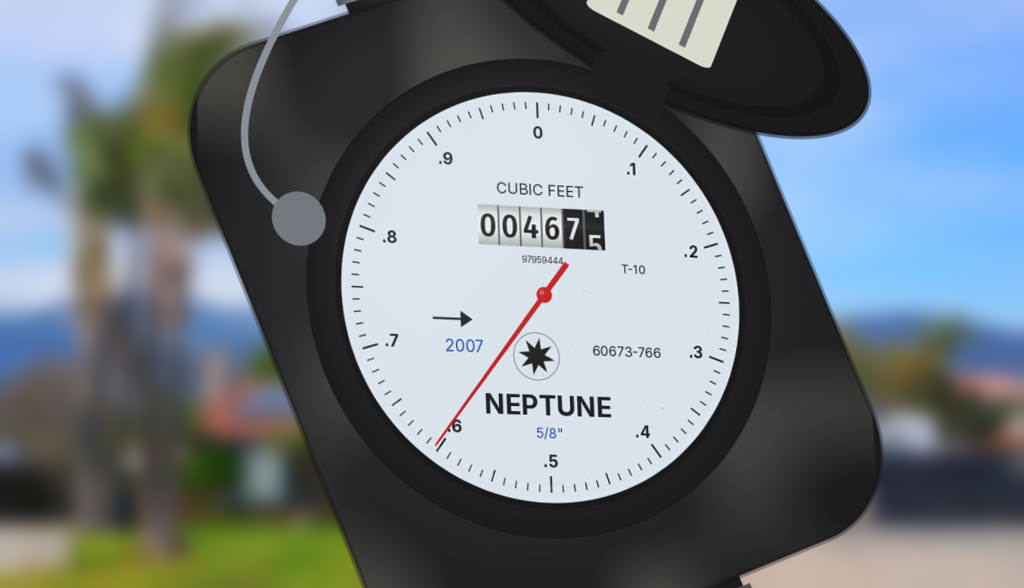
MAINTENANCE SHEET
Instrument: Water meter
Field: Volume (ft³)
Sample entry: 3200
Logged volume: 4674.60
